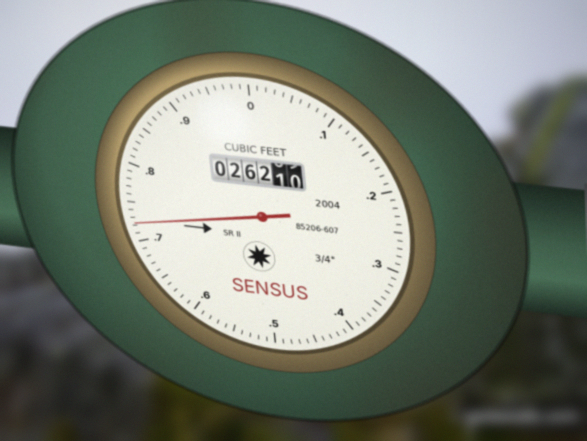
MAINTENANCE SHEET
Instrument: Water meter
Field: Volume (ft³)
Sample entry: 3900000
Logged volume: 26209.72
